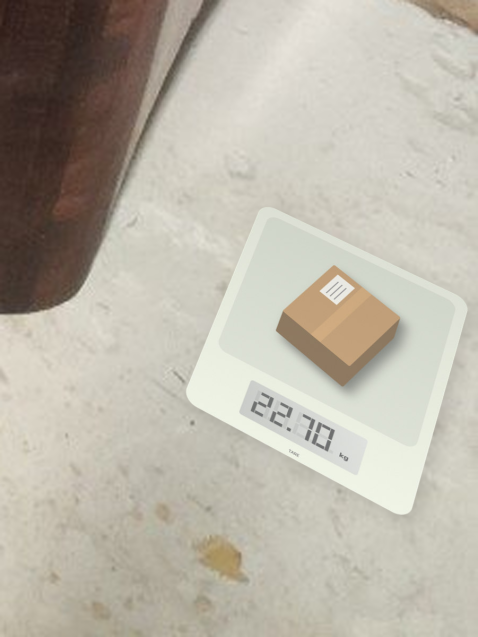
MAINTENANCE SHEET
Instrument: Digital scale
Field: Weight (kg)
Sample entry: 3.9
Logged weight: 22.70
